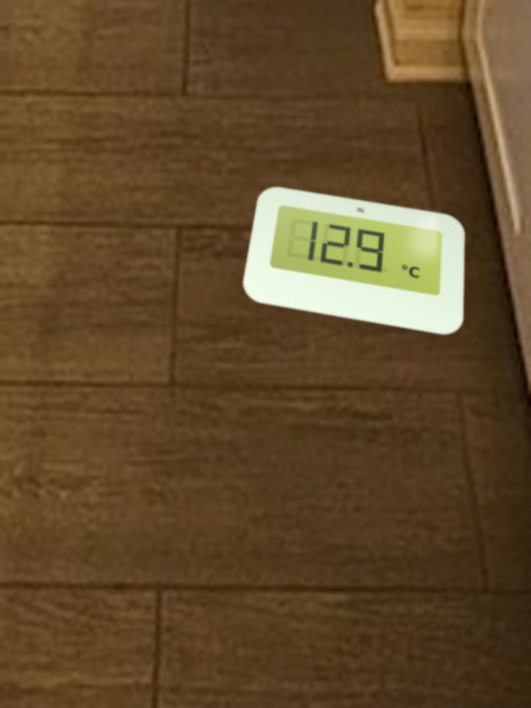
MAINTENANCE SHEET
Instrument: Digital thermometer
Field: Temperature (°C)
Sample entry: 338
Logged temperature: 12.9
